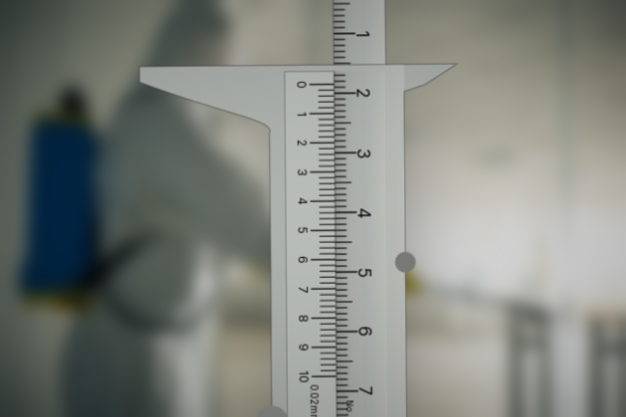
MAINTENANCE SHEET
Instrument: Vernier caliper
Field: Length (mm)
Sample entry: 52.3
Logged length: 18.5
